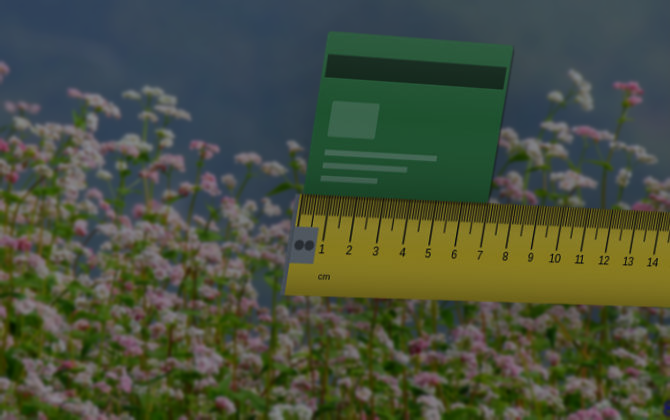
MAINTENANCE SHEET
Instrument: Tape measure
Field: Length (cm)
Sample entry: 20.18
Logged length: 7
